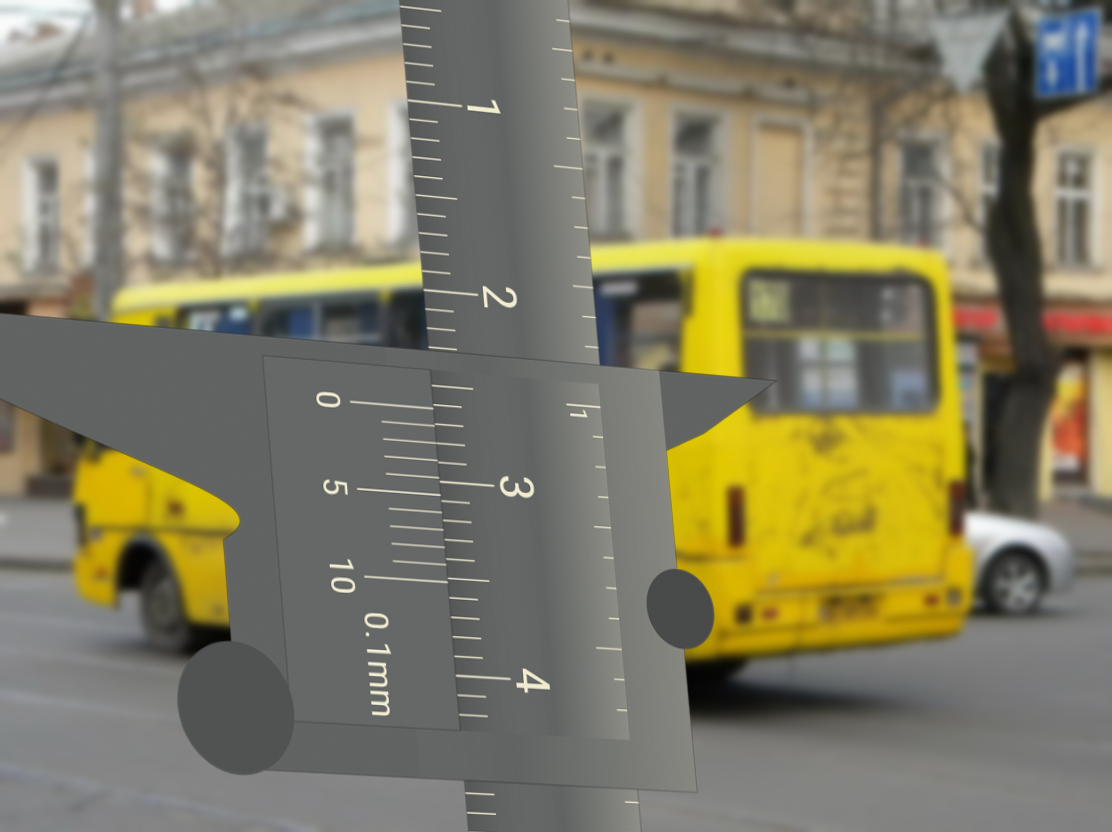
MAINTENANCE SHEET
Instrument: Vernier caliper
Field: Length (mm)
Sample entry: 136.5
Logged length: 26.2
